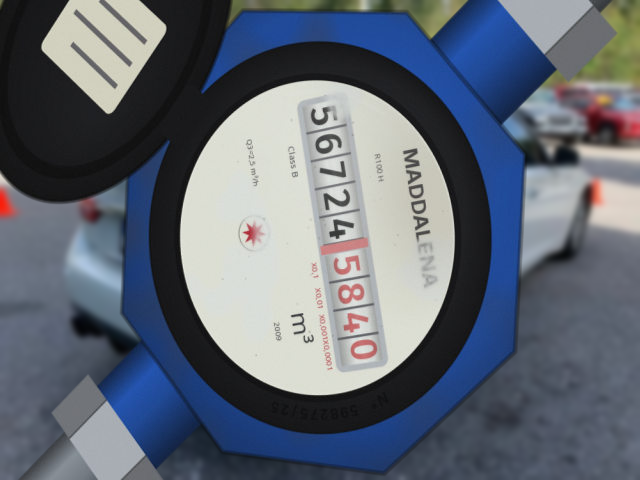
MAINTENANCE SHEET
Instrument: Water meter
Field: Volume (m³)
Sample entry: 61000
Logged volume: 56724.5840
